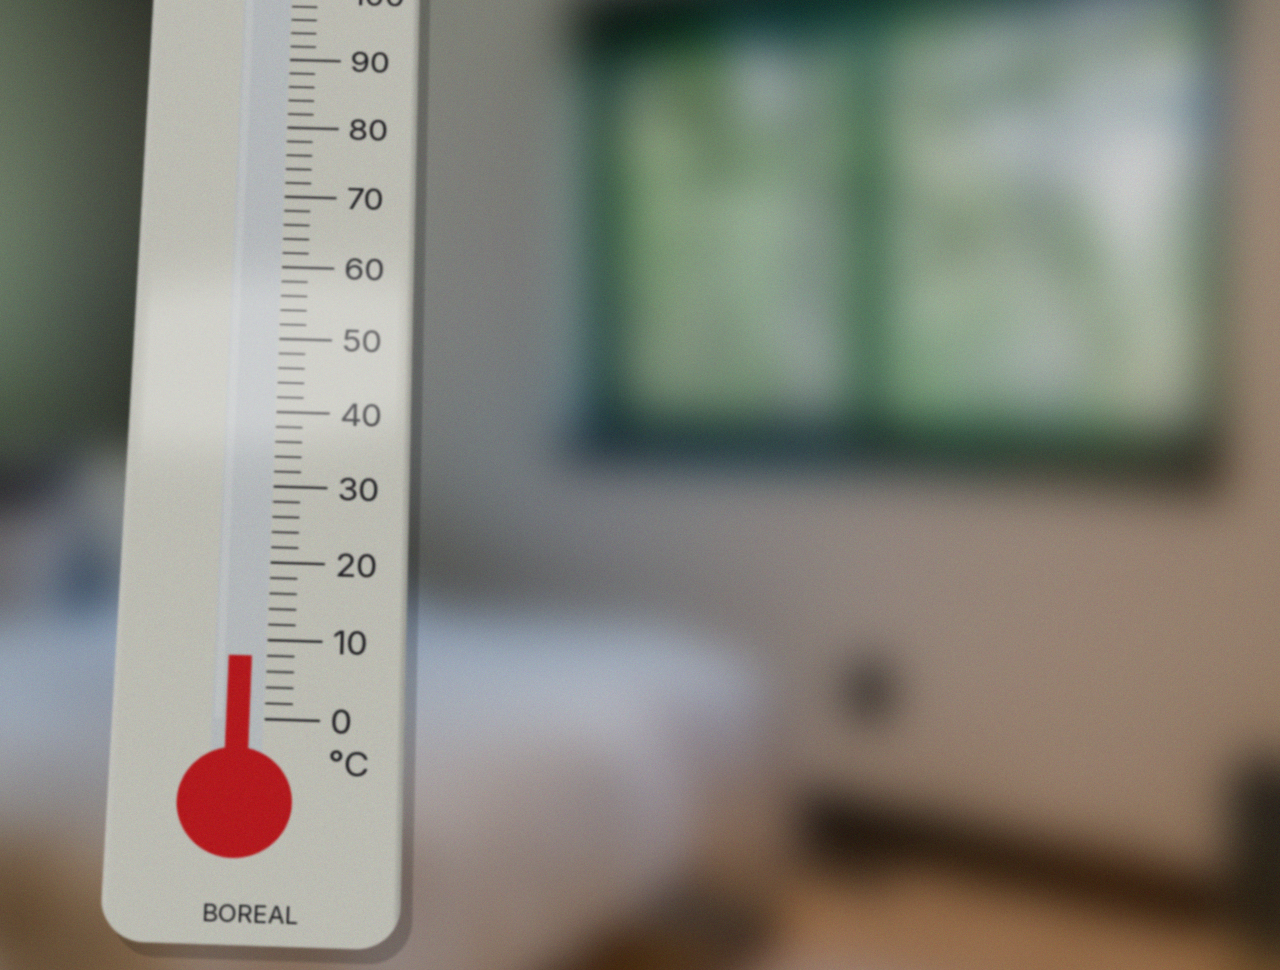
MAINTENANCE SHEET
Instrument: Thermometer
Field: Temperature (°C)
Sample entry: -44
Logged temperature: 8
